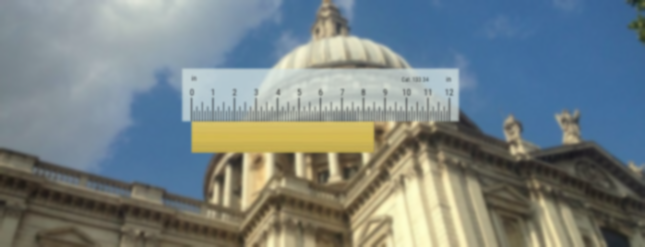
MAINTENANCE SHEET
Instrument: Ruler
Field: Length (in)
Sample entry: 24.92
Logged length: 8.5
